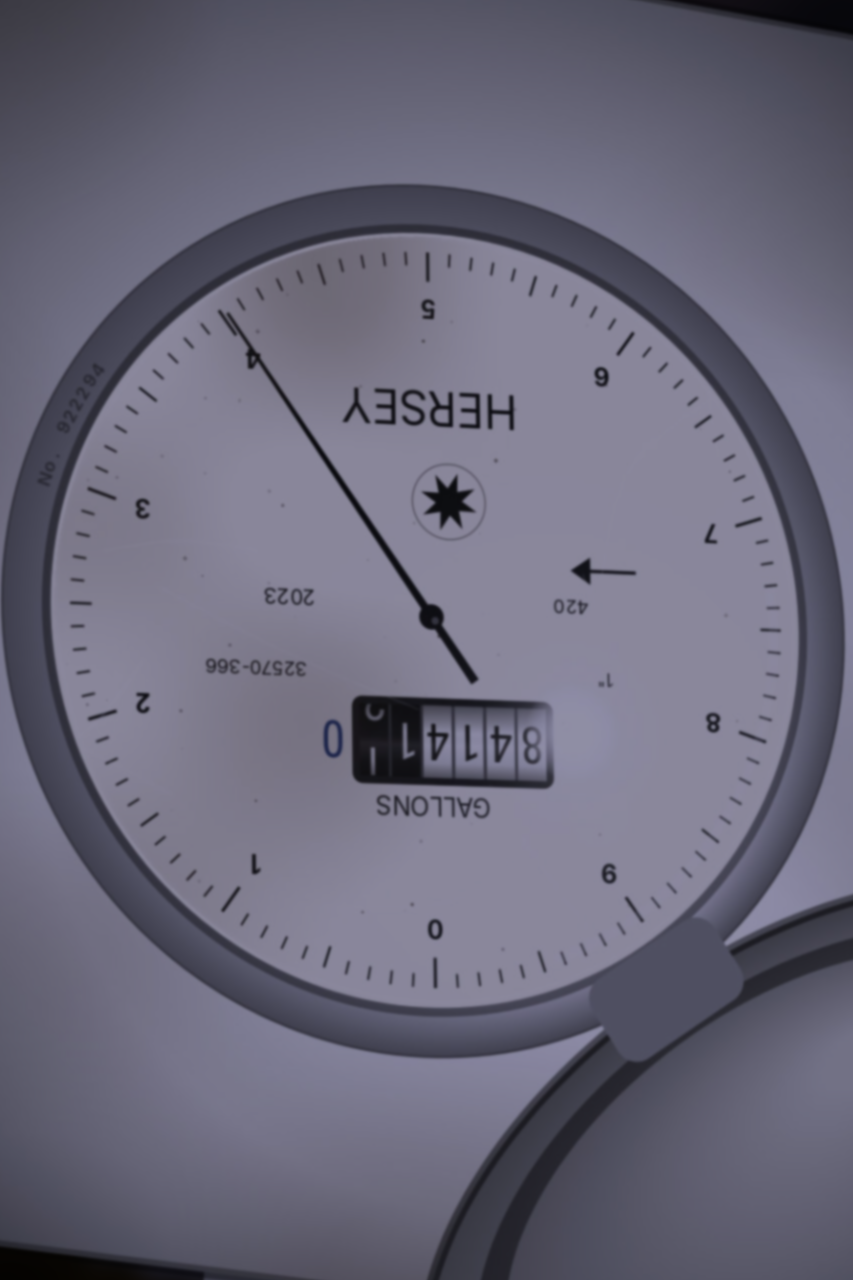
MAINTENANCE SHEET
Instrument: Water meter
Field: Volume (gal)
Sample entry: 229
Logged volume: 8414114.0
